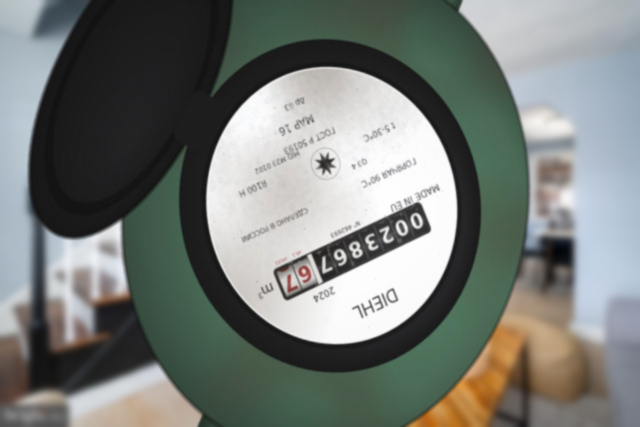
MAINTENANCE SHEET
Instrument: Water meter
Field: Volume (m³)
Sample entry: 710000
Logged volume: 23867.67
